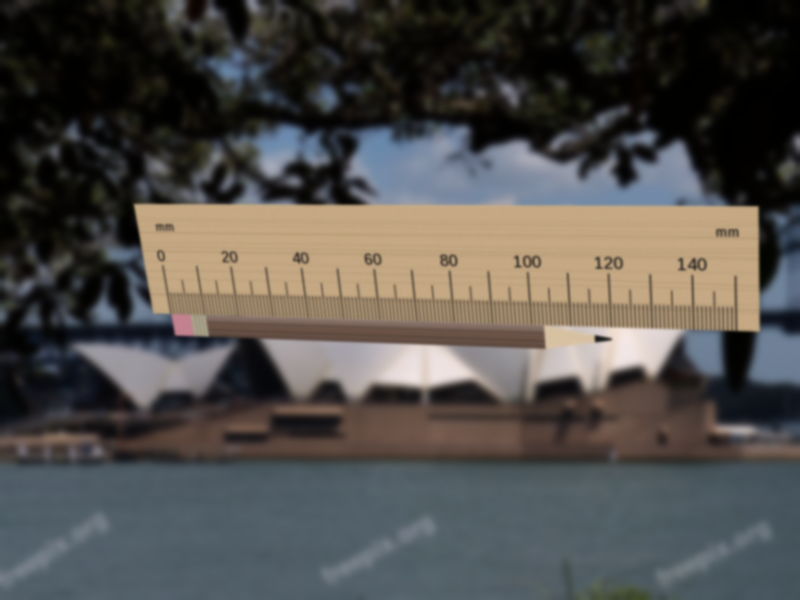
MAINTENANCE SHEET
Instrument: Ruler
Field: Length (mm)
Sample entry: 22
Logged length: 120
